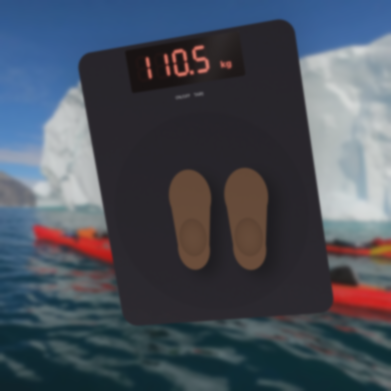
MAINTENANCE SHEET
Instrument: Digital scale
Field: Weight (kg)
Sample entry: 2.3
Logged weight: 110.5
